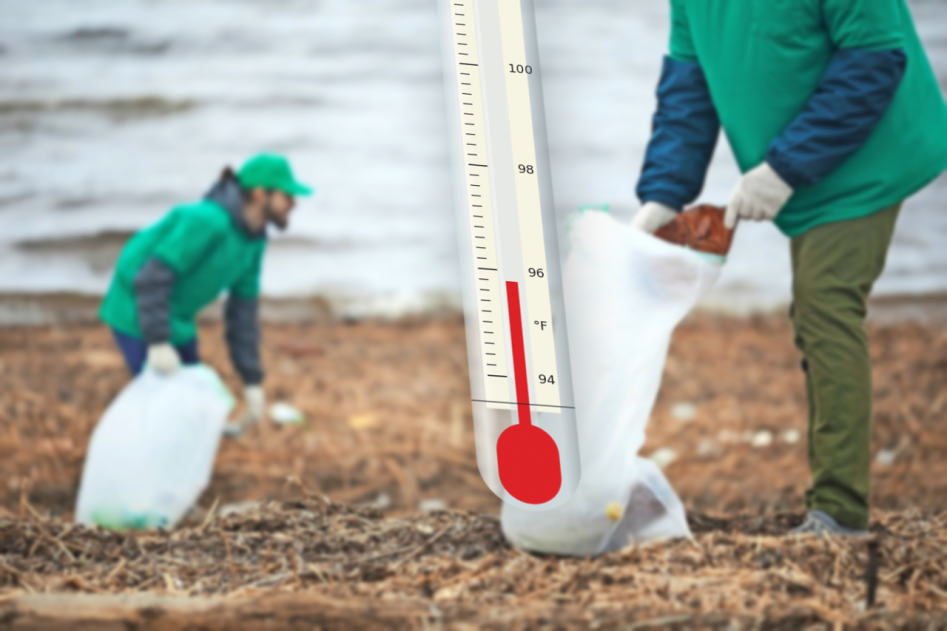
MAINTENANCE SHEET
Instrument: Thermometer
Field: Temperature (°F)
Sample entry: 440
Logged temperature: 95.8
